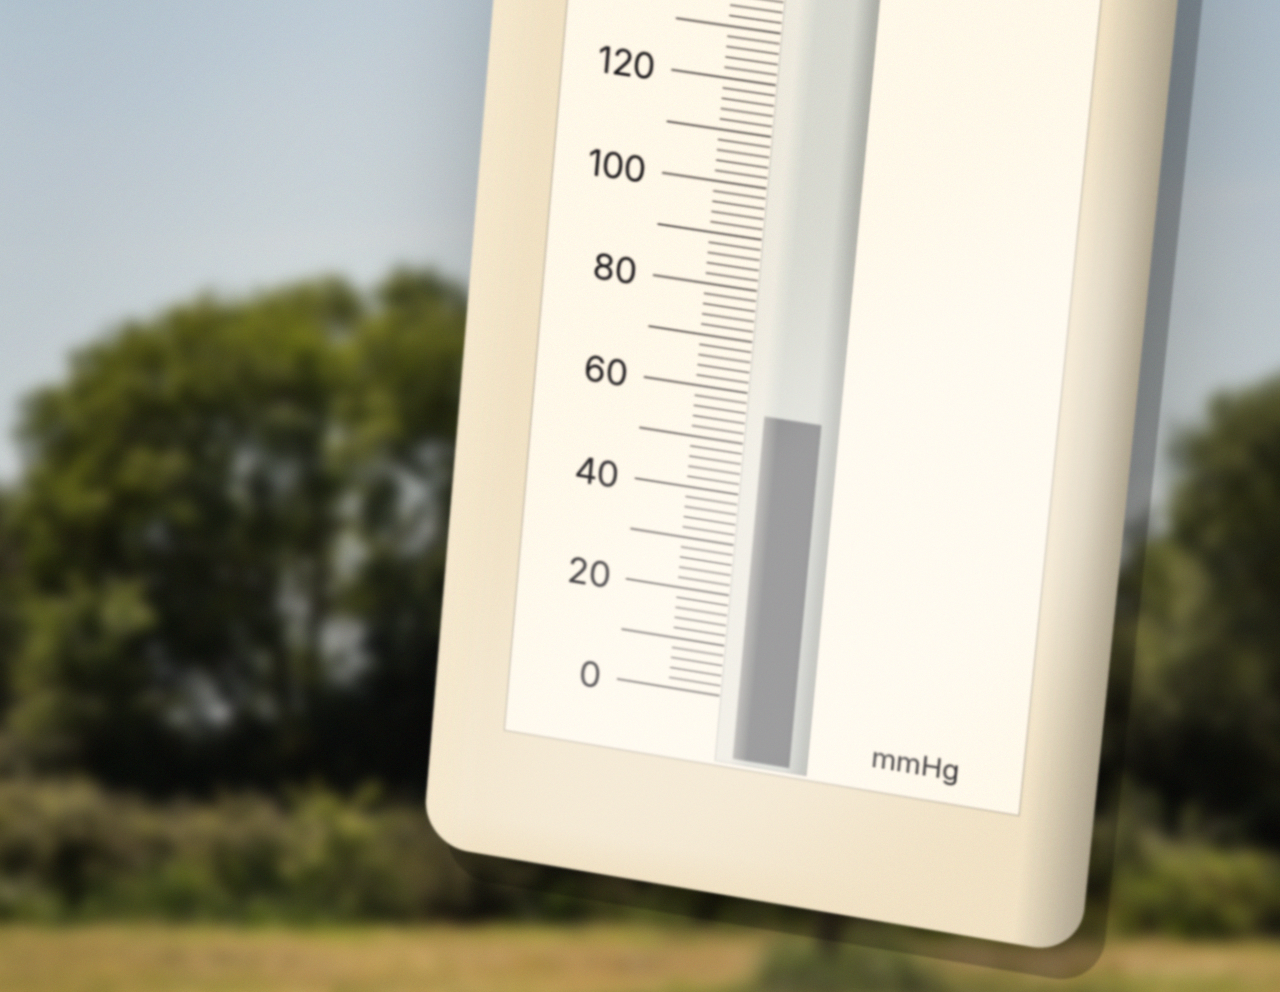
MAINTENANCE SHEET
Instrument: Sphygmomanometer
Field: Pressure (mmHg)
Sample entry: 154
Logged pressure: 56
